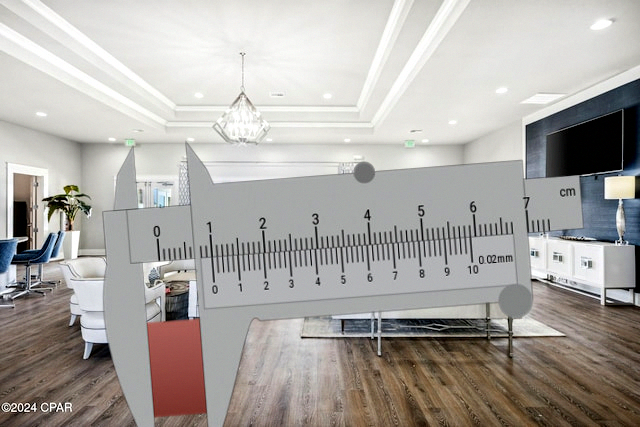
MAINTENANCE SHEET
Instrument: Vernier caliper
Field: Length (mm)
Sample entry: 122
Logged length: 10.0
